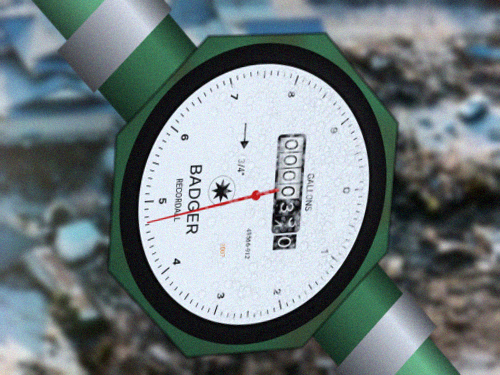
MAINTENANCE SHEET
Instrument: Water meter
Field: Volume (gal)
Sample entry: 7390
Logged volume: 334.7
